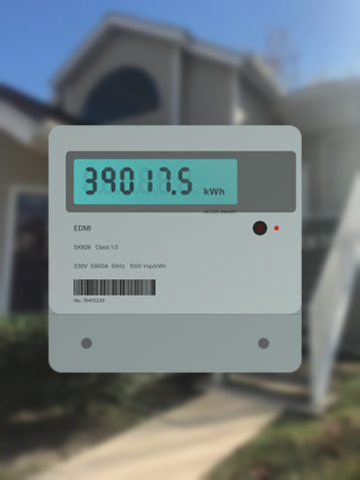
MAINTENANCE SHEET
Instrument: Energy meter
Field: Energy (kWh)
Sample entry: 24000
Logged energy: 39017.5
